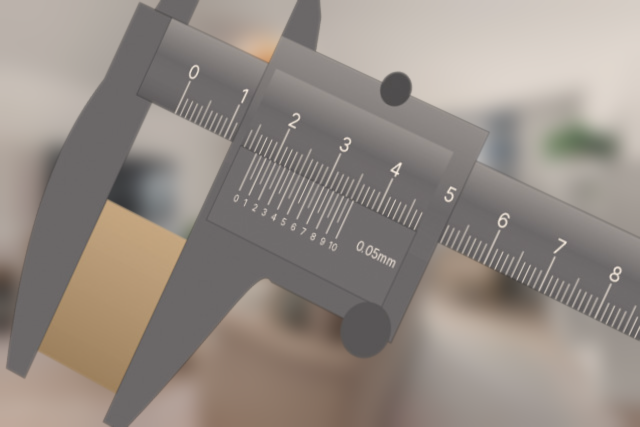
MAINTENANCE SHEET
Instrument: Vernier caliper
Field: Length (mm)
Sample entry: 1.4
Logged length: 16.5
